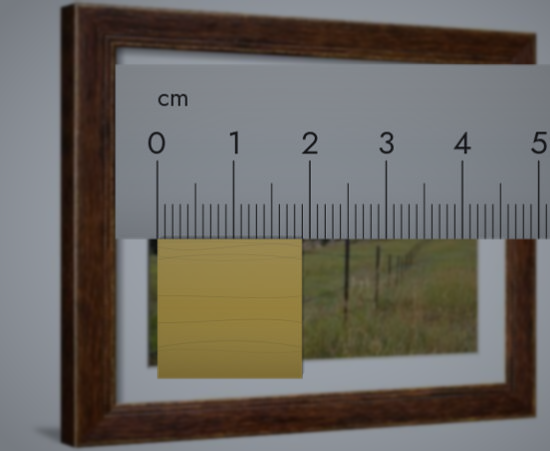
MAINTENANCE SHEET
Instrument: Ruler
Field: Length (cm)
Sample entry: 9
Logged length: 1.9
